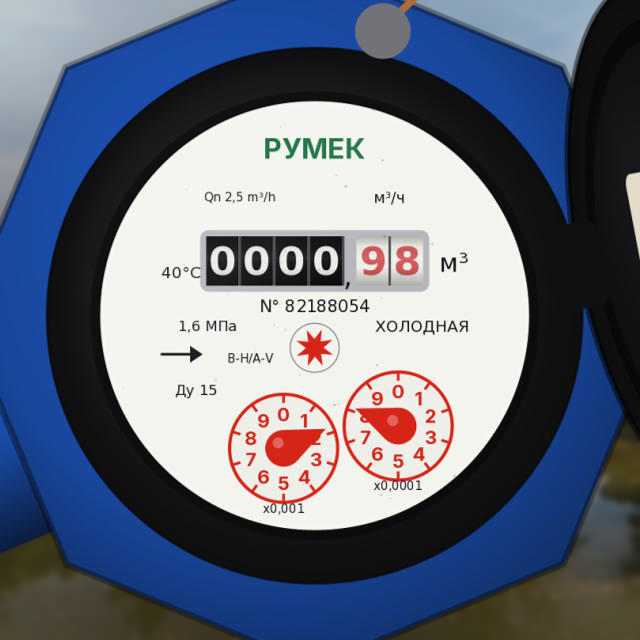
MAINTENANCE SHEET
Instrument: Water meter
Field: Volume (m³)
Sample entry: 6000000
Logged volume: 0.9818
